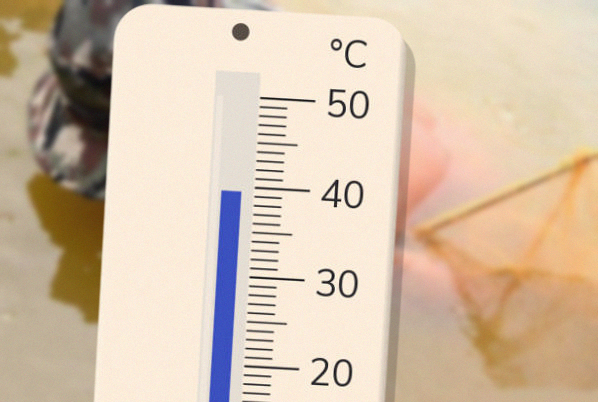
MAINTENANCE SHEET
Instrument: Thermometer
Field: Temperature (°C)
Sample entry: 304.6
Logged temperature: 39.5
